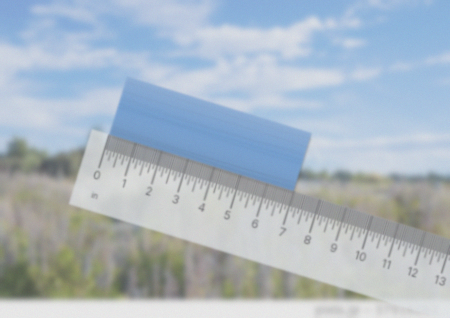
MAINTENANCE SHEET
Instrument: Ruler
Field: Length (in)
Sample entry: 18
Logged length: 7
